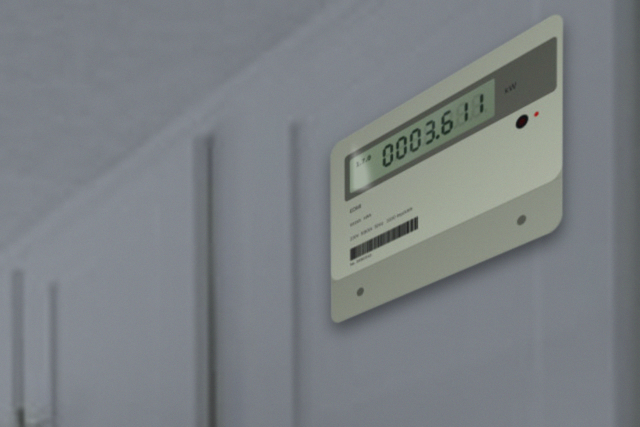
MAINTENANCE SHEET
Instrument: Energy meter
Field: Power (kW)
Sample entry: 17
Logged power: 3.611
